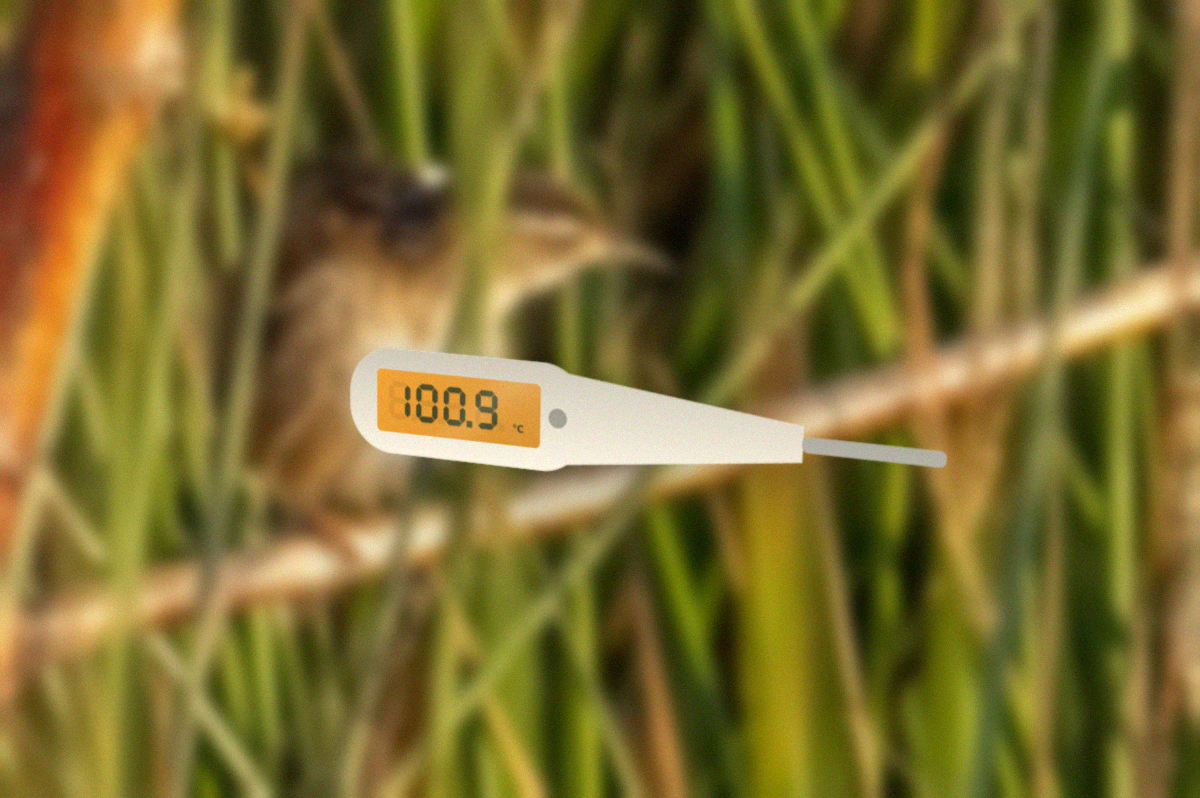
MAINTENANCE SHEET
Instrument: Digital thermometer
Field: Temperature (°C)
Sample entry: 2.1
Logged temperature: 100.9
